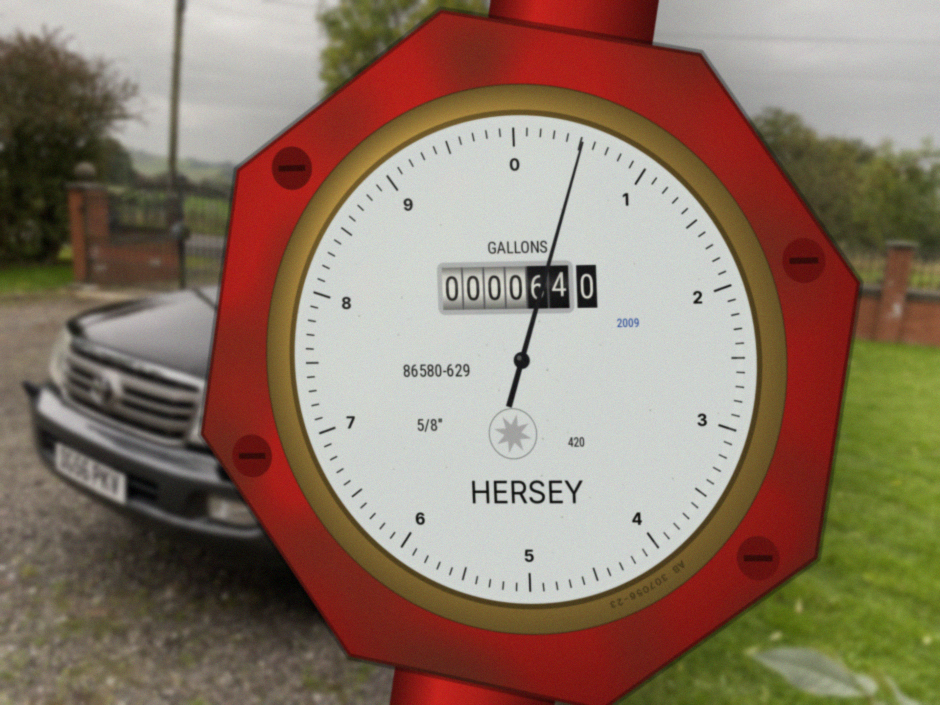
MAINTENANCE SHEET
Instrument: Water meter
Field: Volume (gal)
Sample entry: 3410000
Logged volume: 640.5
